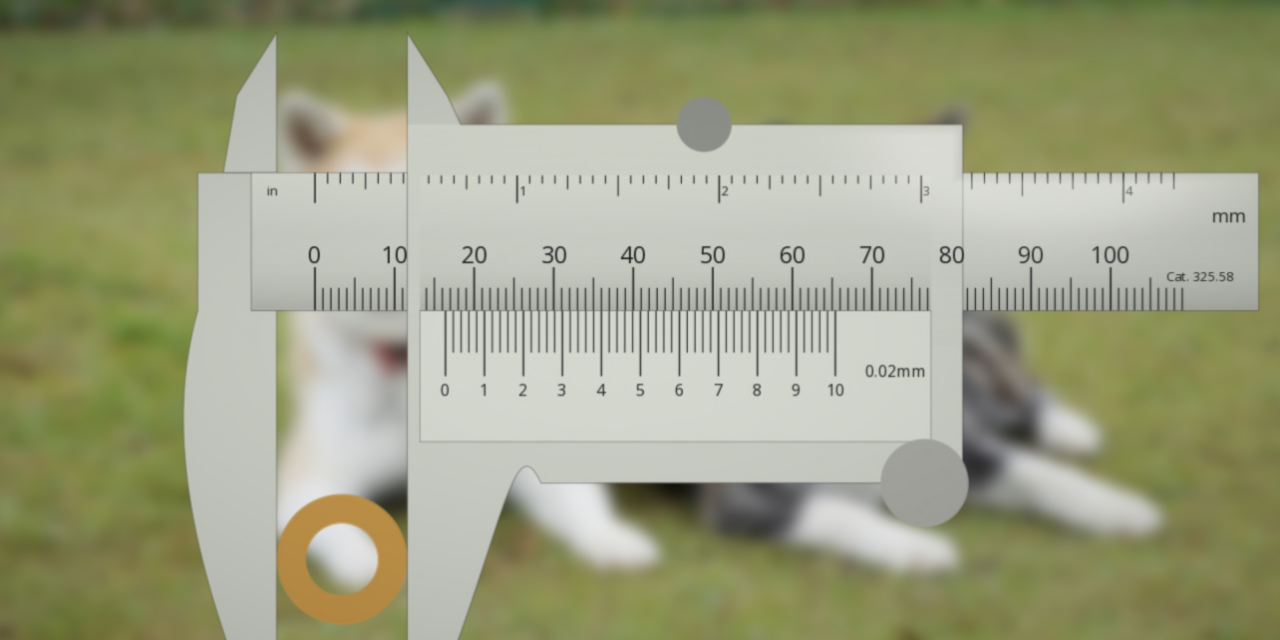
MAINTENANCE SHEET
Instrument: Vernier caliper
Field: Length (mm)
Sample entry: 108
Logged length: 16.4
